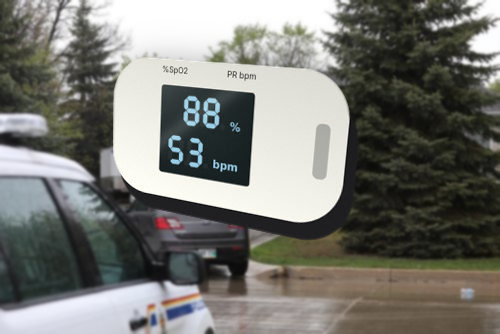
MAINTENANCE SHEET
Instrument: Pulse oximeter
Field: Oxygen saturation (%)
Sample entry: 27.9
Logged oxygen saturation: 88
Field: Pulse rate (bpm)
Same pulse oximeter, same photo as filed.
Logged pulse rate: 53
